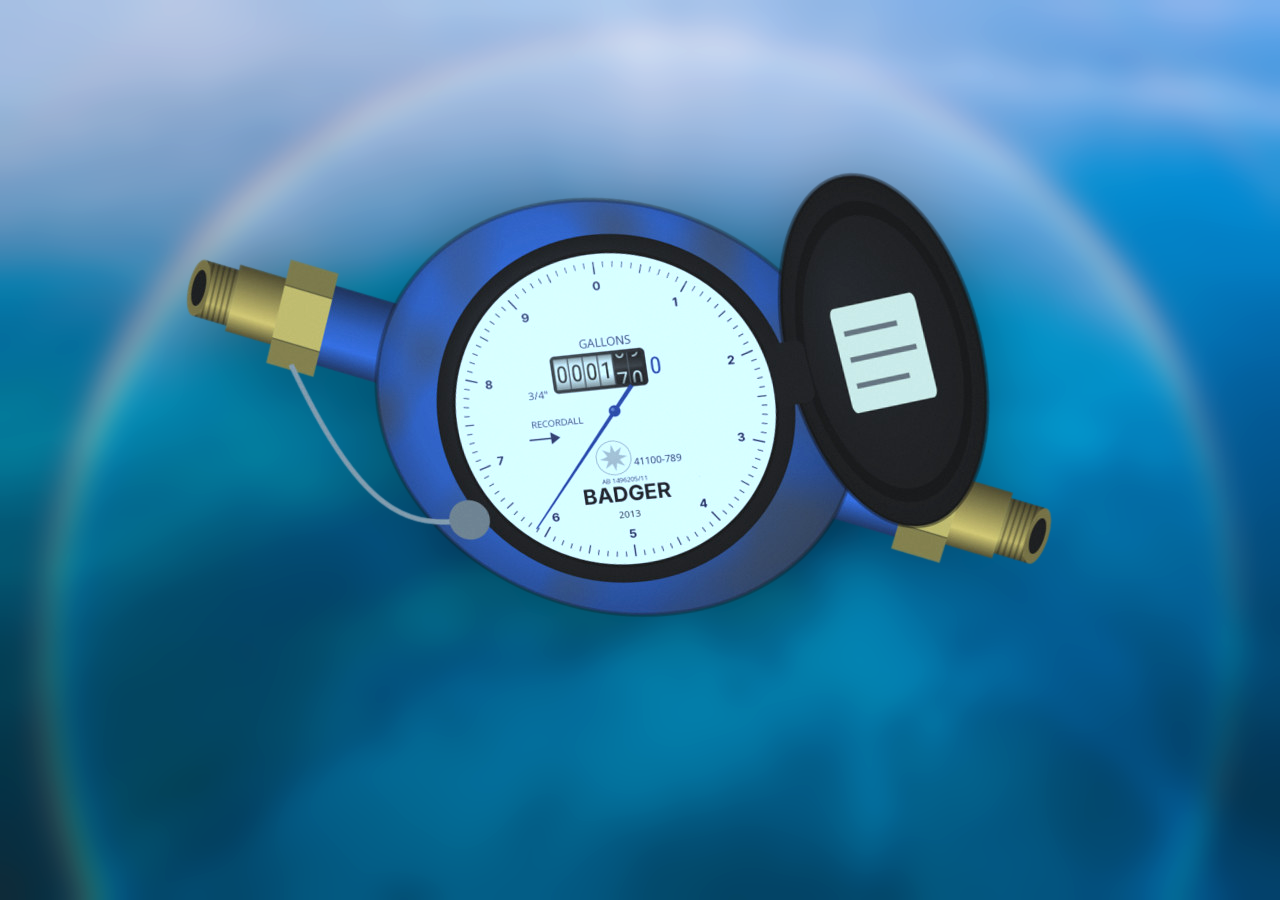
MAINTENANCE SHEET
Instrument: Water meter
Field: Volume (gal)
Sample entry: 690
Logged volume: 1696.1
